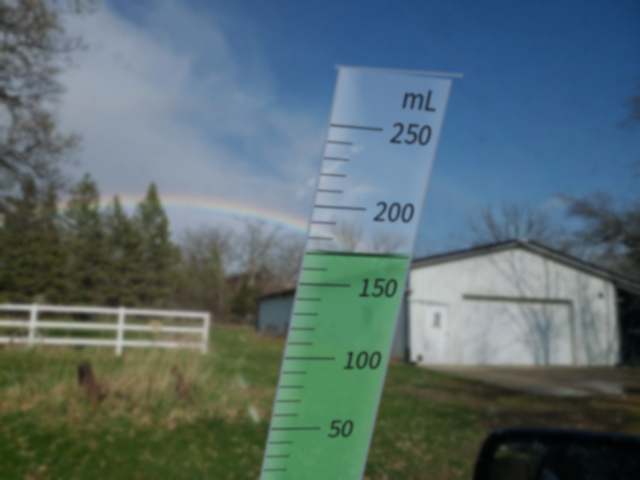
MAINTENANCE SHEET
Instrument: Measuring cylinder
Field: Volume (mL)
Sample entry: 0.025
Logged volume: 170
